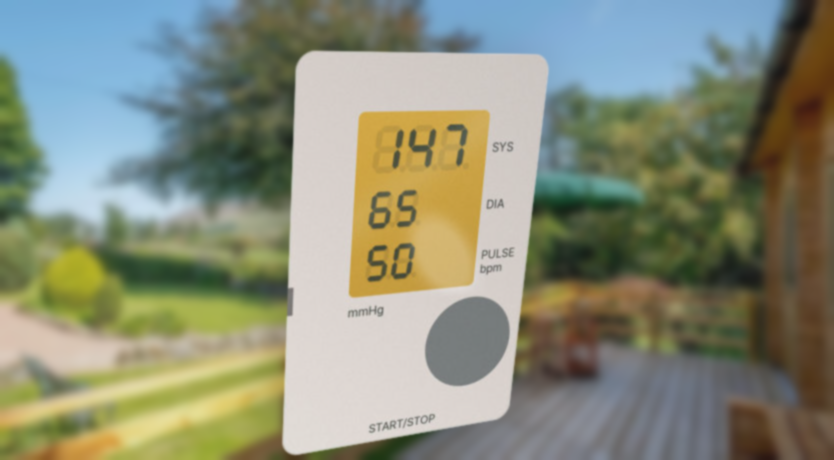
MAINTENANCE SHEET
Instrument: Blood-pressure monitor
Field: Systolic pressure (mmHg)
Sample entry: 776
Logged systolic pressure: 147
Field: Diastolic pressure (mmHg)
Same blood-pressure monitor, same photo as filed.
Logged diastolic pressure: 65
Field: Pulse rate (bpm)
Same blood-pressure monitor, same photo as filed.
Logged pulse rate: 50
